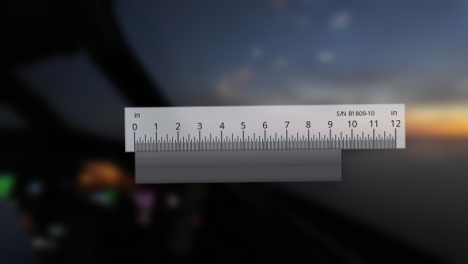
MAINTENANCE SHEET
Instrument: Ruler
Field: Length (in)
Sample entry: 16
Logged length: 9.5
